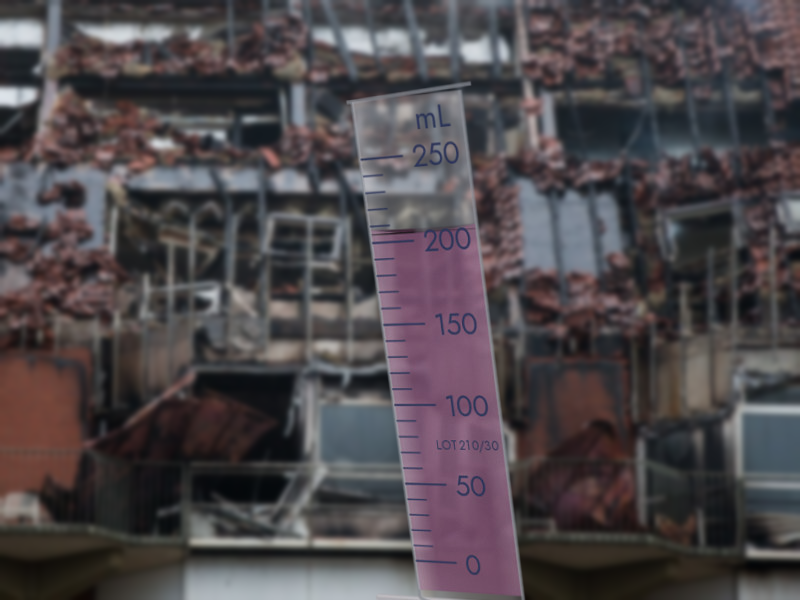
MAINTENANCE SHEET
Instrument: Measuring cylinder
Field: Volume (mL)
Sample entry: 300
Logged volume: 205
